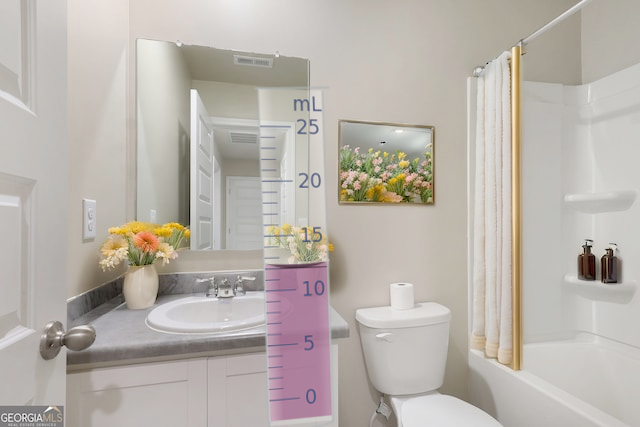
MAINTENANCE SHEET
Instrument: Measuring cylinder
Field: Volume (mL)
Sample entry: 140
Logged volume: 12
